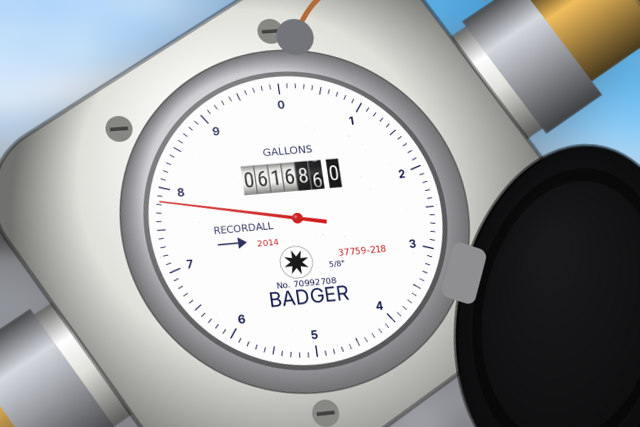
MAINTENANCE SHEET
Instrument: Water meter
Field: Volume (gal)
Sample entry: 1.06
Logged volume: 616857.8
